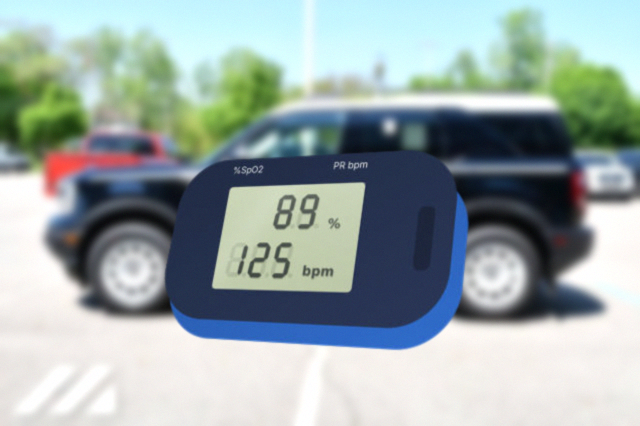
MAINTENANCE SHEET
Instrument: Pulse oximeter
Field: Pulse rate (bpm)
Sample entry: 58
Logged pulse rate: 125
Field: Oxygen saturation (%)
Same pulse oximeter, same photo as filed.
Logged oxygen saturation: 89
